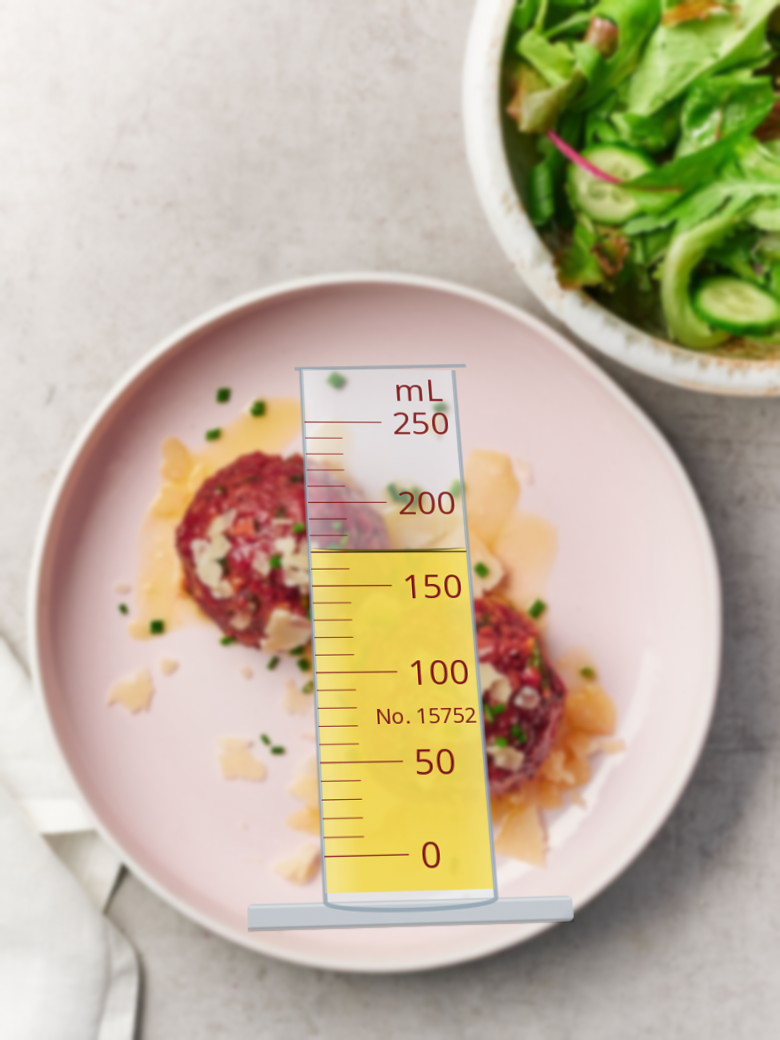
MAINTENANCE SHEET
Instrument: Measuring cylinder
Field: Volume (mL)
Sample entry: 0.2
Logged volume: 170
